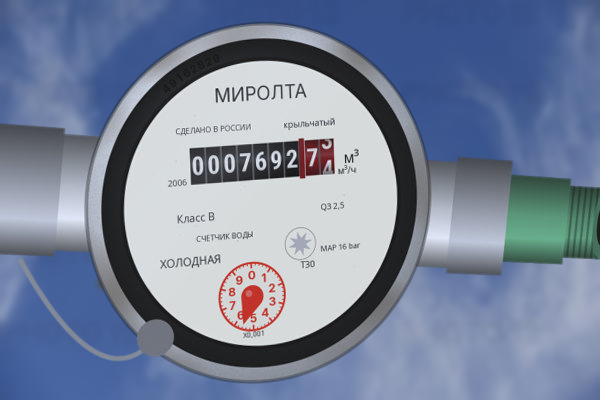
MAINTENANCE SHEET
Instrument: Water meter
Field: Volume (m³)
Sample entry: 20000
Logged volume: 7692.735
